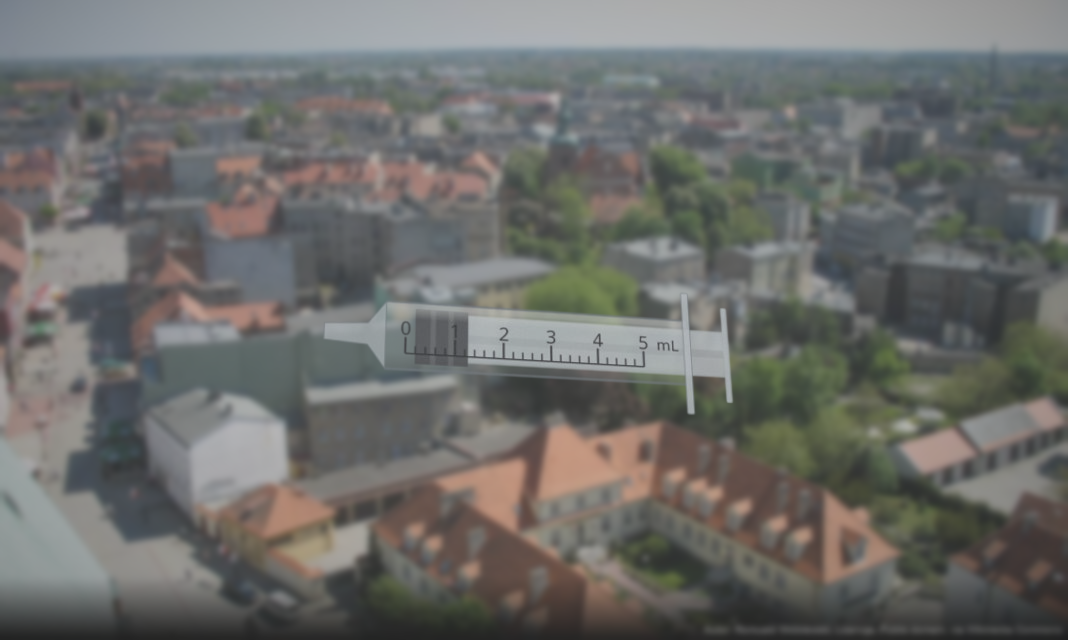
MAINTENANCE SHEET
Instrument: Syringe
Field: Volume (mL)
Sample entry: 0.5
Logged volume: 0.2
